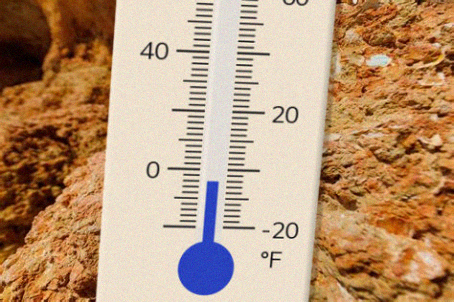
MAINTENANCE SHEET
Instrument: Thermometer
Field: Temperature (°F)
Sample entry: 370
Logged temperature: -4
